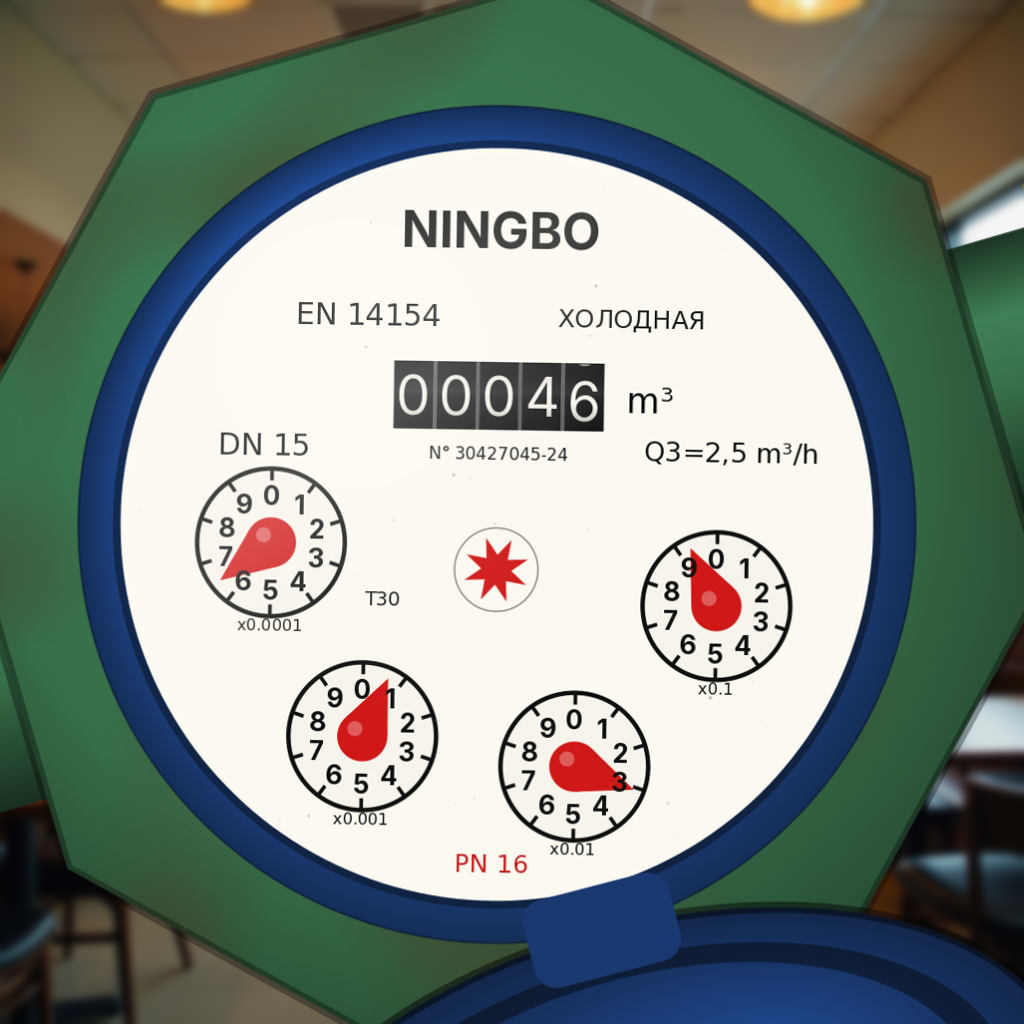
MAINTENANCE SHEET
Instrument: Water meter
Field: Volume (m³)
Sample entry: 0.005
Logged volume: 45.9306
